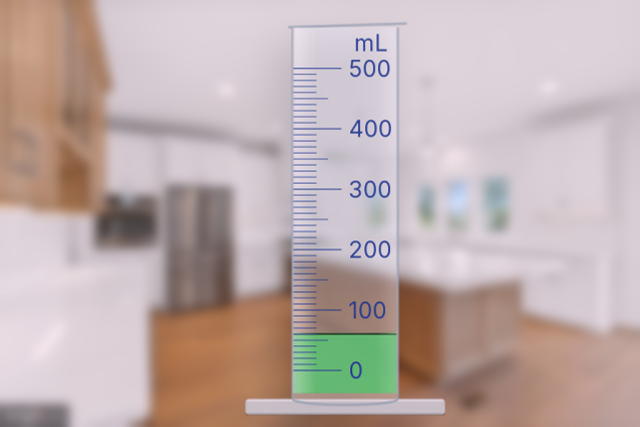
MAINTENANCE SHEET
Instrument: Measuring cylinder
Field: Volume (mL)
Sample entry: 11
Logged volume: 60
